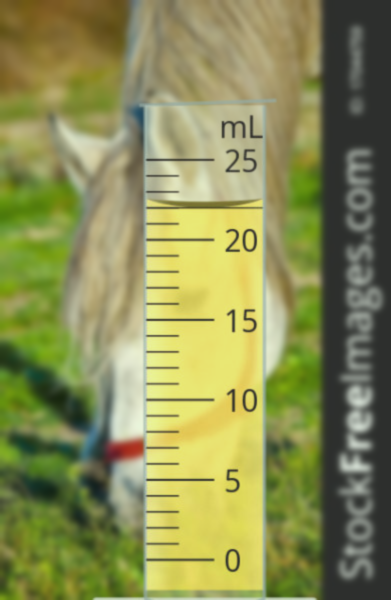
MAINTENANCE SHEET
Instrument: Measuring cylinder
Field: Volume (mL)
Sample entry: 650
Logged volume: 22
